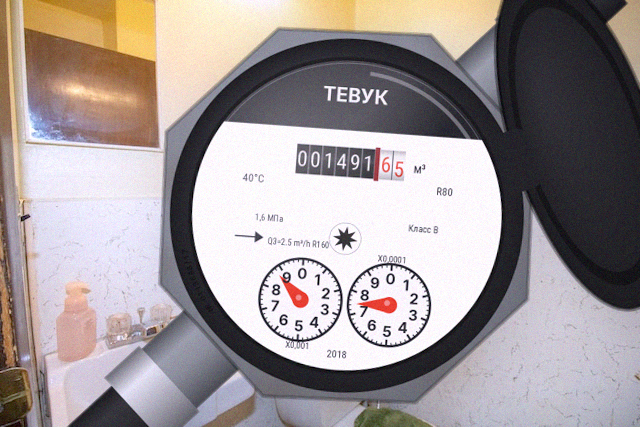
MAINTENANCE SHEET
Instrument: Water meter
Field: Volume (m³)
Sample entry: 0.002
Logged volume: 1491.6487
